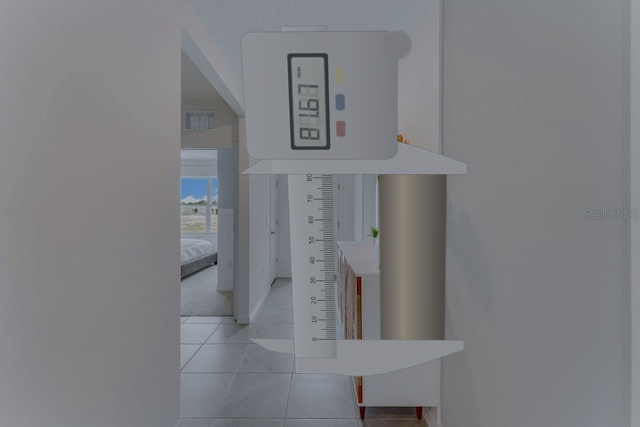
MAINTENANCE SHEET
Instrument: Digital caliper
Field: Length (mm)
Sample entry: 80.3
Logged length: 81.67
